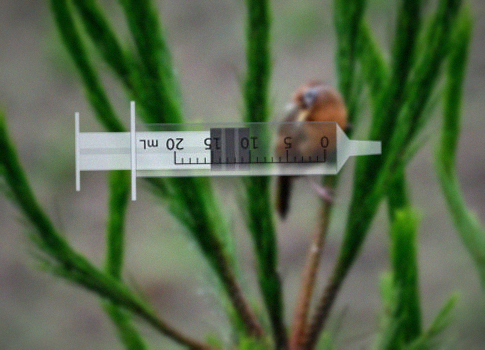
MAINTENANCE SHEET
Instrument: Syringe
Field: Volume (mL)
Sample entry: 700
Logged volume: 10
